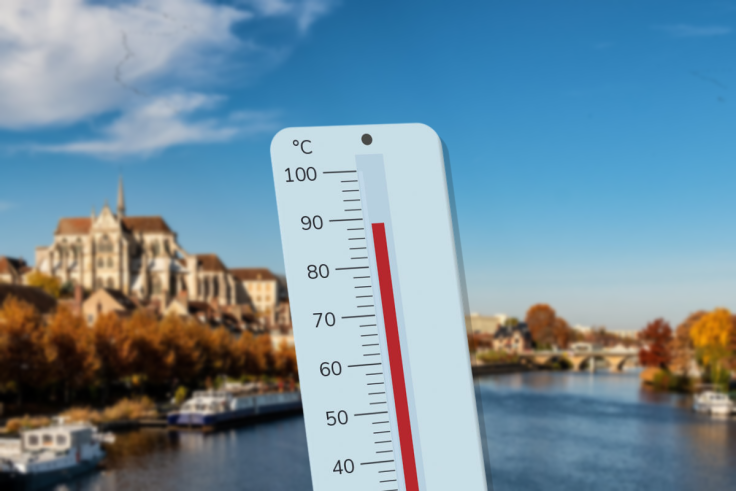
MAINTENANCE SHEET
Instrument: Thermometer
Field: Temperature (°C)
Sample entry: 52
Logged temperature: 89
